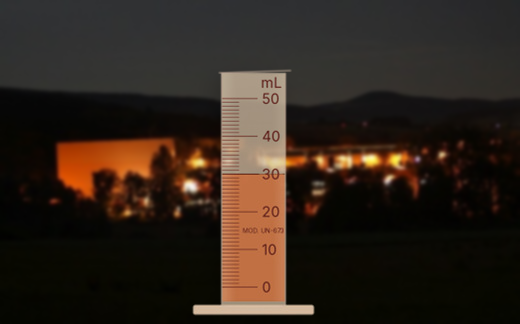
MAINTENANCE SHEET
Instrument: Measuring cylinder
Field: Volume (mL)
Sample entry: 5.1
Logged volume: 30
